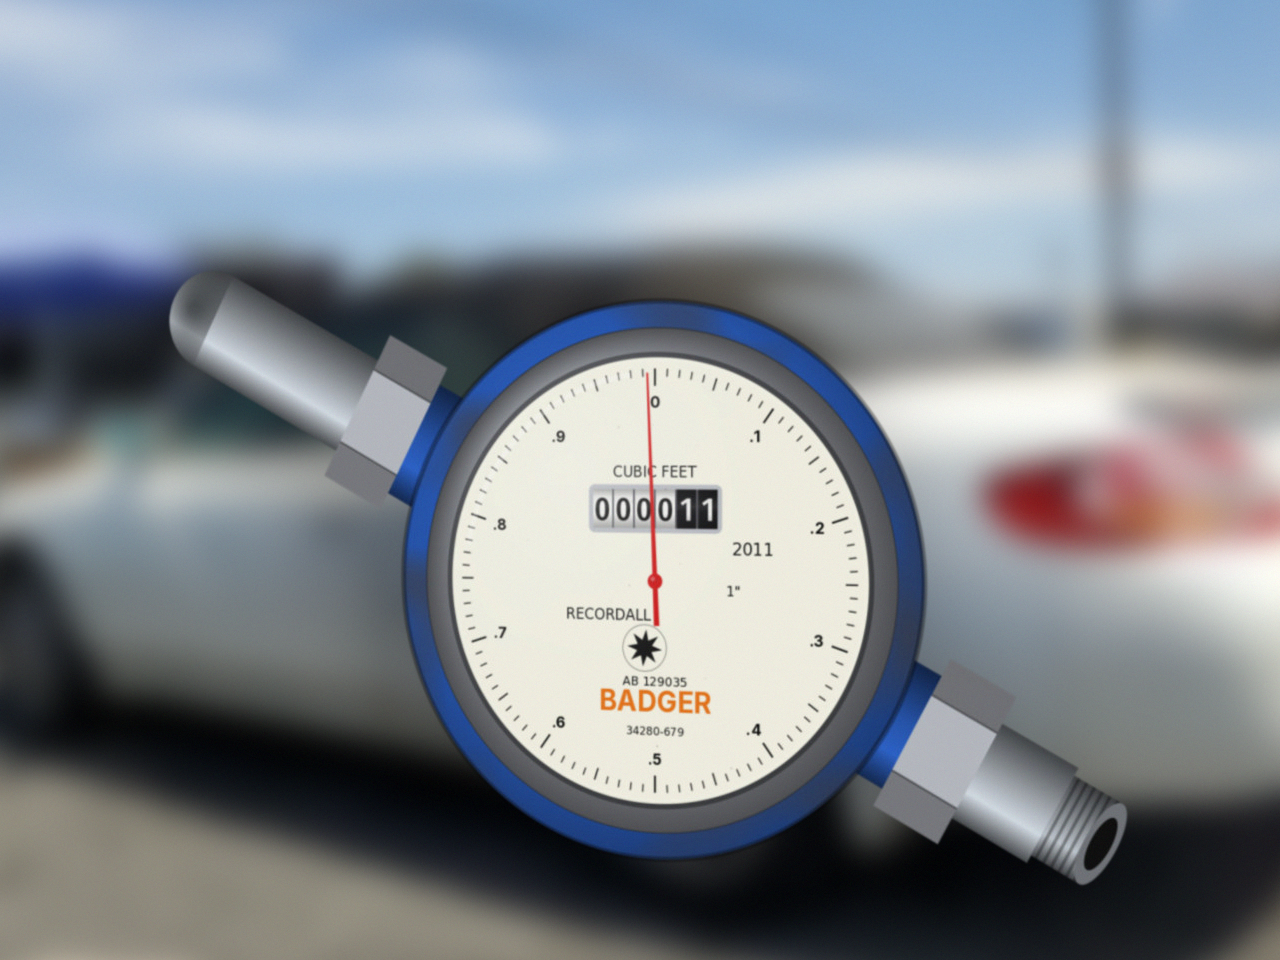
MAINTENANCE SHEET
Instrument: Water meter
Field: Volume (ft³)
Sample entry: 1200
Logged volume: 10.99
